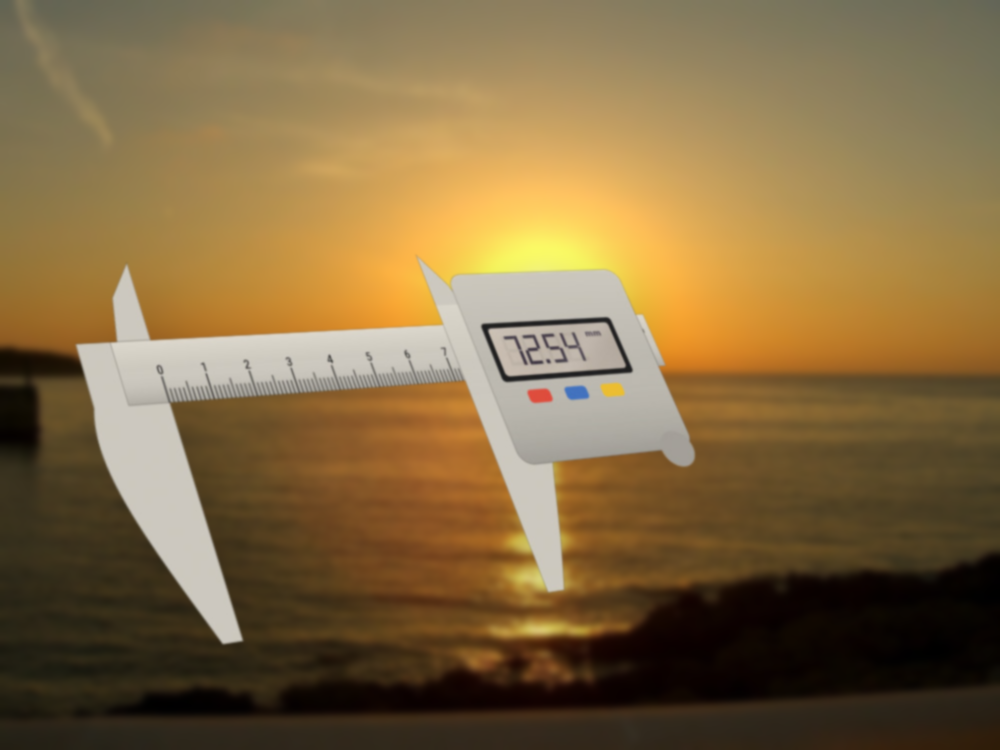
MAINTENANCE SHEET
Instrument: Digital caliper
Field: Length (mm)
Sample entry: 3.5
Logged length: 72.54
